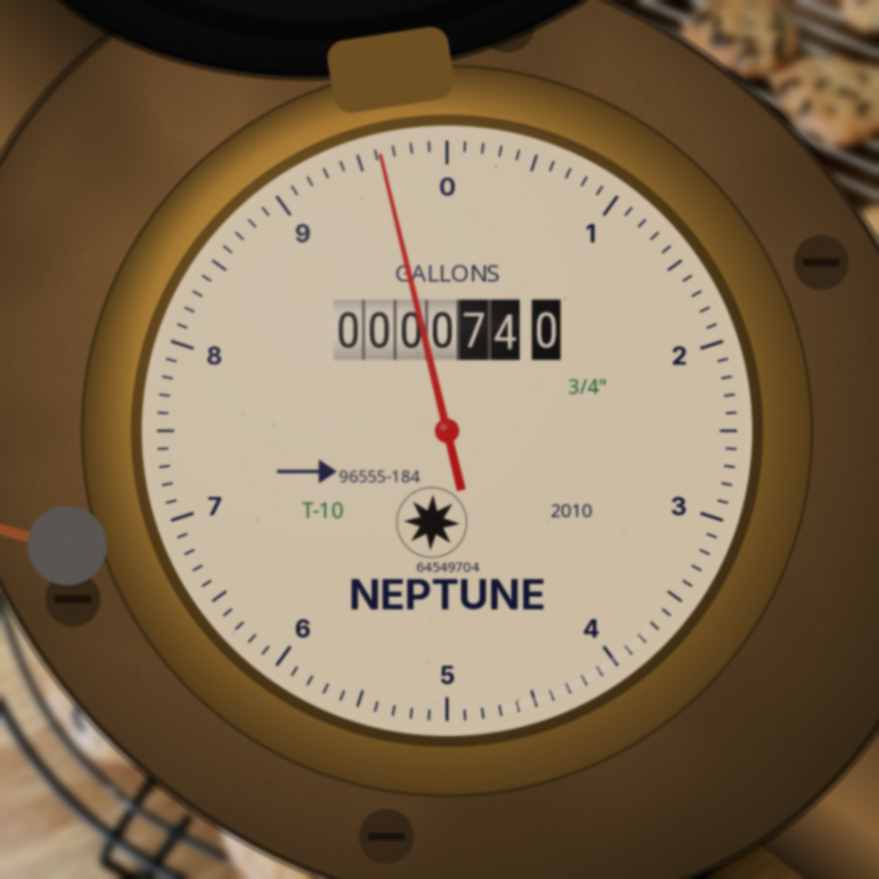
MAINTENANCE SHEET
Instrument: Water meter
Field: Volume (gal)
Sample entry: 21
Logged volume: 739.6
